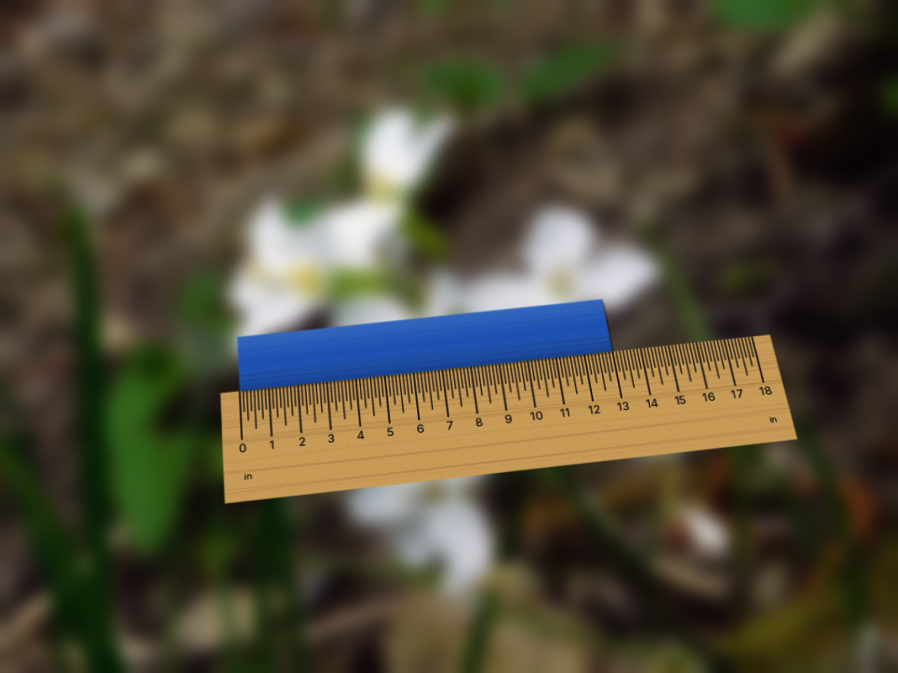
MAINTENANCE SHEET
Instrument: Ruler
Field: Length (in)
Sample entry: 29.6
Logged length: 13
